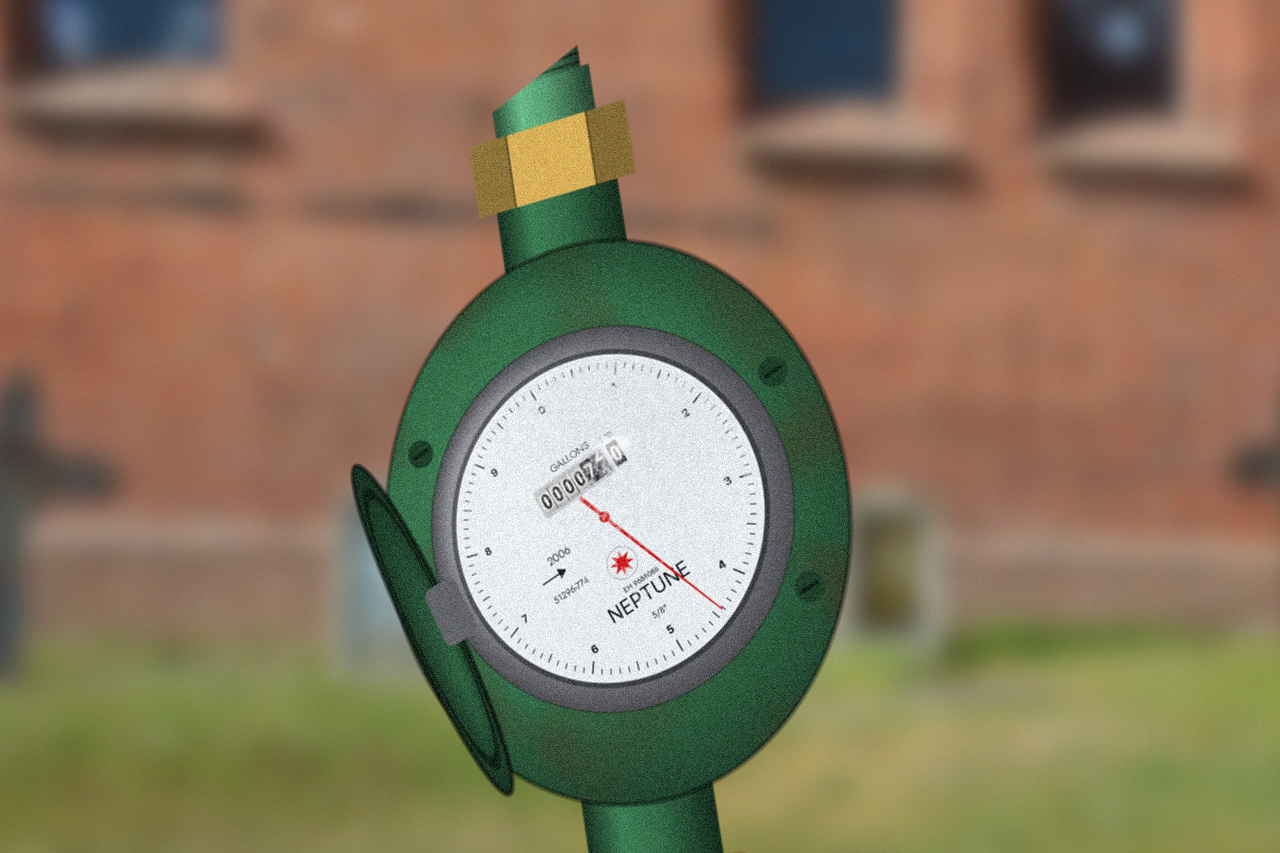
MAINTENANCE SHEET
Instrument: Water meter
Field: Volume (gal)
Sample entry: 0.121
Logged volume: 724.4
